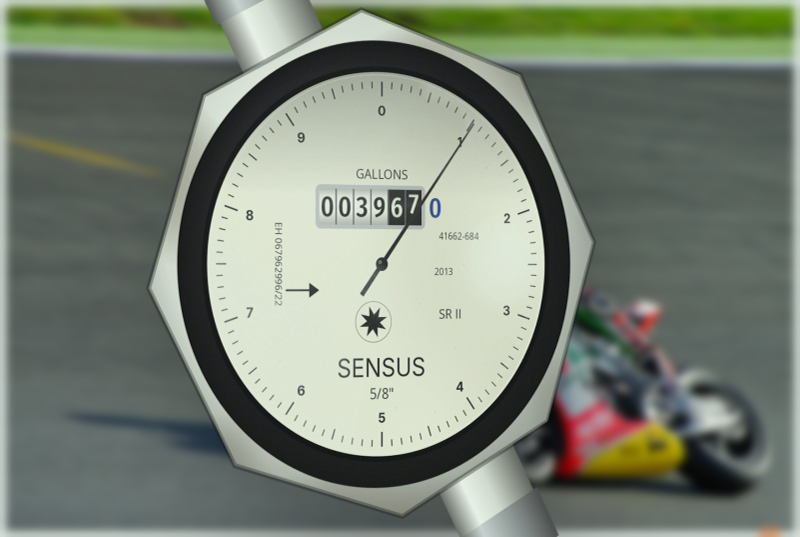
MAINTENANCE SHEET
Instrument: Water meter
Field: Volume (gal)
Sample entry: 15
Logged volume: 39671.0
